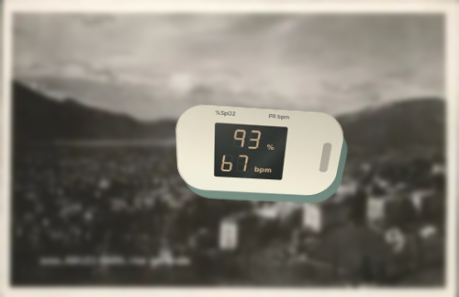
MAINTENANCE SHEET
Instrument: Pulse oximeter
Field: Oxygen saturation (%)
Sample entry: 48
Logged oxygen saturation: 93
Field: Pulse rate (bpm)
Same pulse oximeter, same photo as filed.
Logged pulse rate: 67
